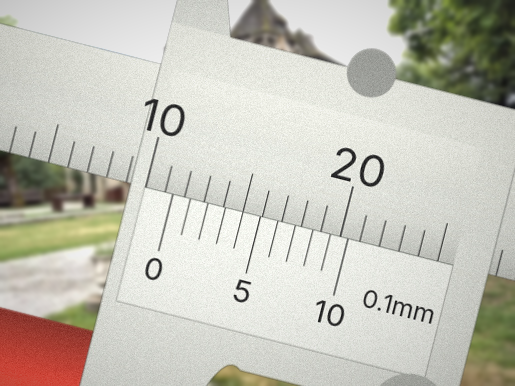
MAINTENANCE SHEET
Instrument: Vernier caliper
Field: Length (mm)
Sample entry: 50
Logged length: 11.4
